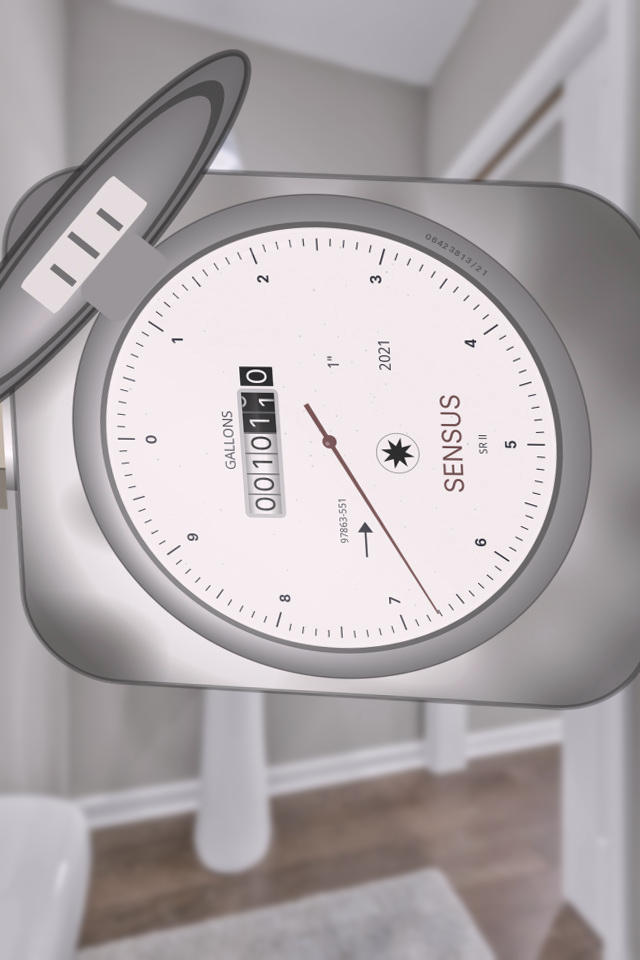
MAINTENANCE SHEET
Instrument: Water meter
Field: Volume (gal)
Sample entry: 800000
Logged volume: 10106.7
